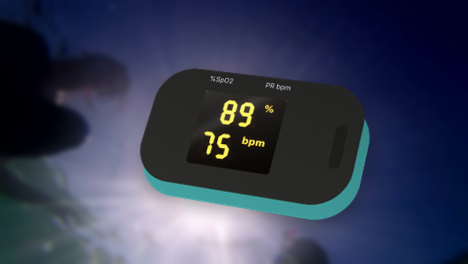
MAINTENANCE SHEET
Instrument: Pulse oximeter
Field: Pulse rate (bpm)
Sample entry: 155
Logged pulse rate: 75
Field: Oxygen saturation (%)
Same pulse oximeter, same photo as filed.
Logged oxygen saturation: 89
